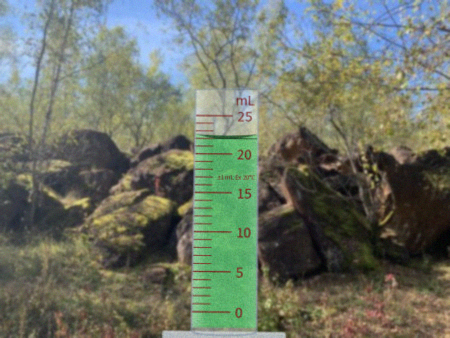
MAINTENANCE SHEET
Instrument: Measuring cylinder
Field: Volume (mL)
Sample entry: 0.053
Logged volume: 22
